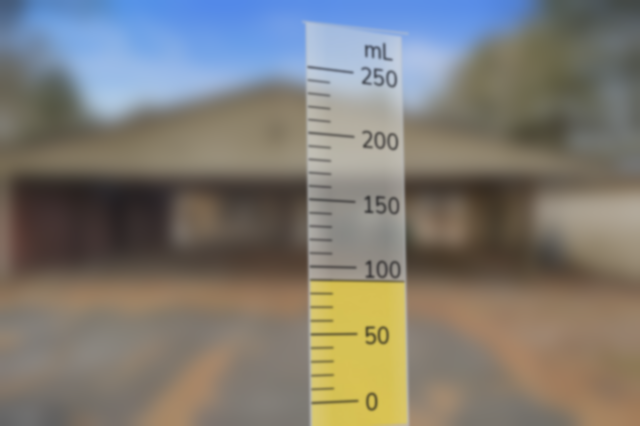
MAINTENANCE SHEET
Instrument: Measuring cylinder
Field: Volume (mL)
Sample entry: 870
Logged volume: 90
